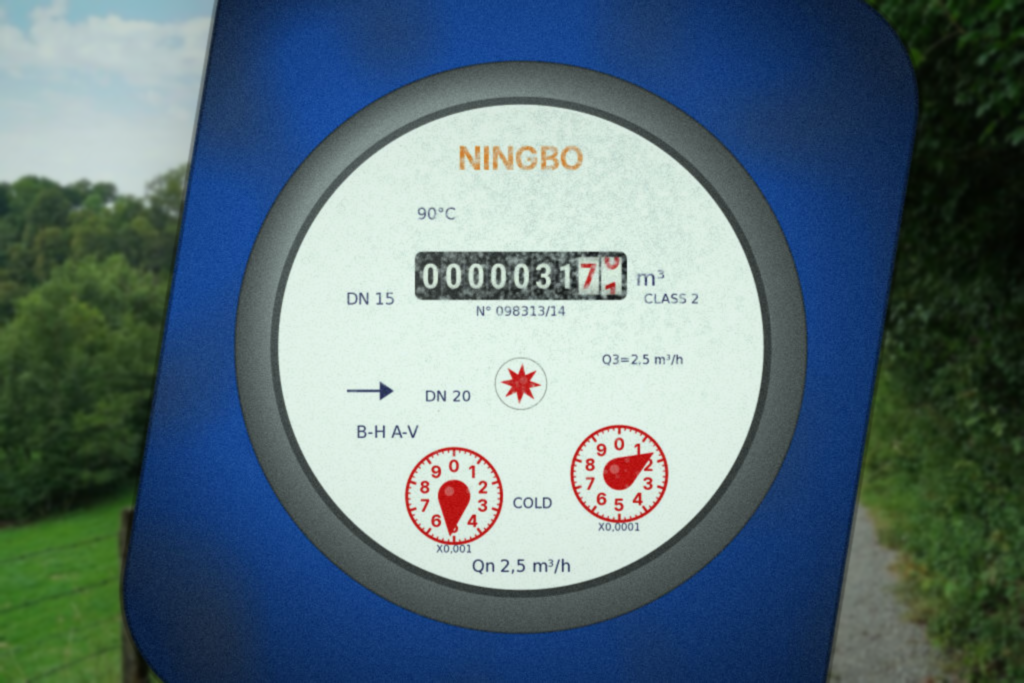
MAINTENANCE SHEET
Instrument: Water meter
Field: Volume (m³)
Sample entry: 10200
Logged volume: 31.7051
